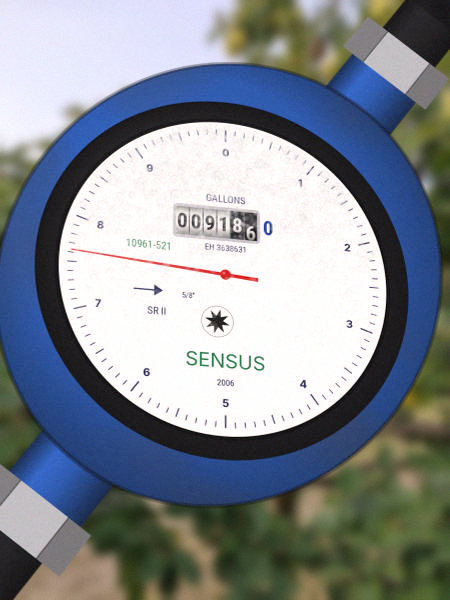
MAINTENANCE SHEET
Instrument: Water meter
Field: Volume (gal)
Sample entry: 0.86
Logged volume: 91857.6
